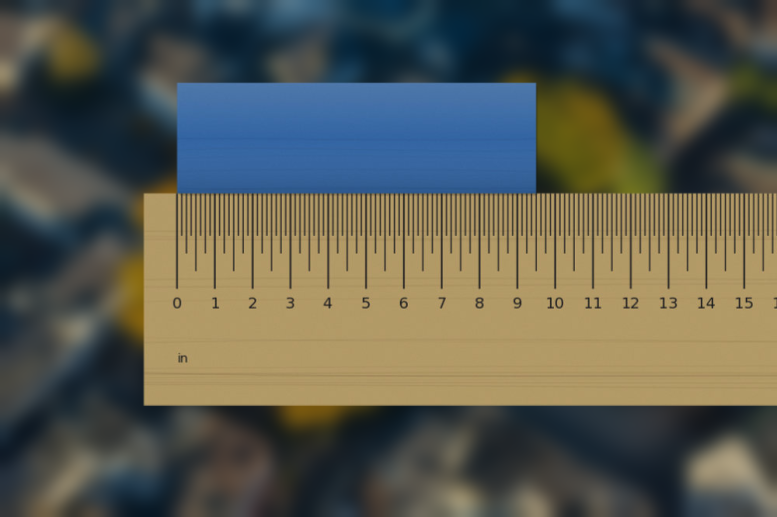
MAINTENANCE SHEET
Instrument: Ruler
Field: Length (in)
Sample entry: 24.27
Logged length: 9.5
